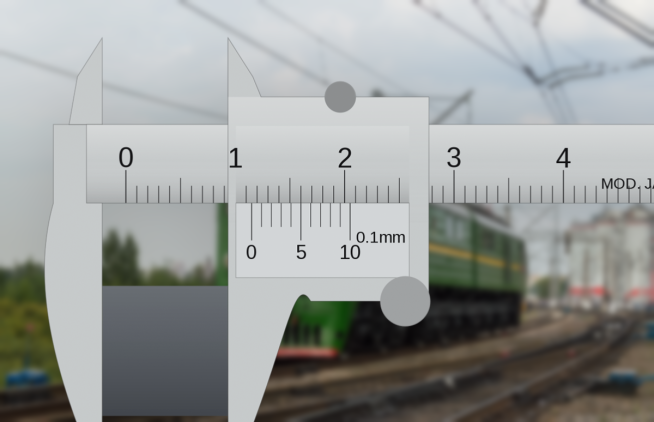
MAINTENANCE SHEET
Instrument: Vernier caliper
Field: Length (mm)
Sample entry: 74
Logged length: 11.5
